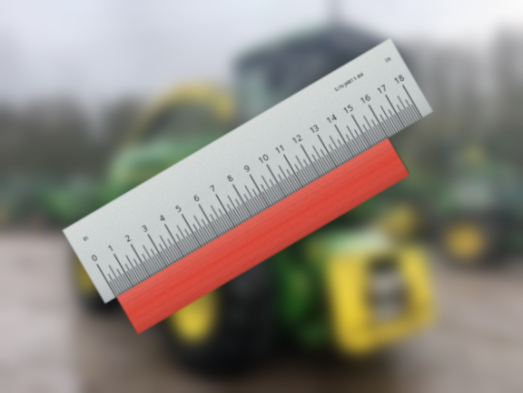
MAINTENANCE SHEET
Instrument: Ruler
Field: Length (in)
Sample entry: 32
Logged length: 16
